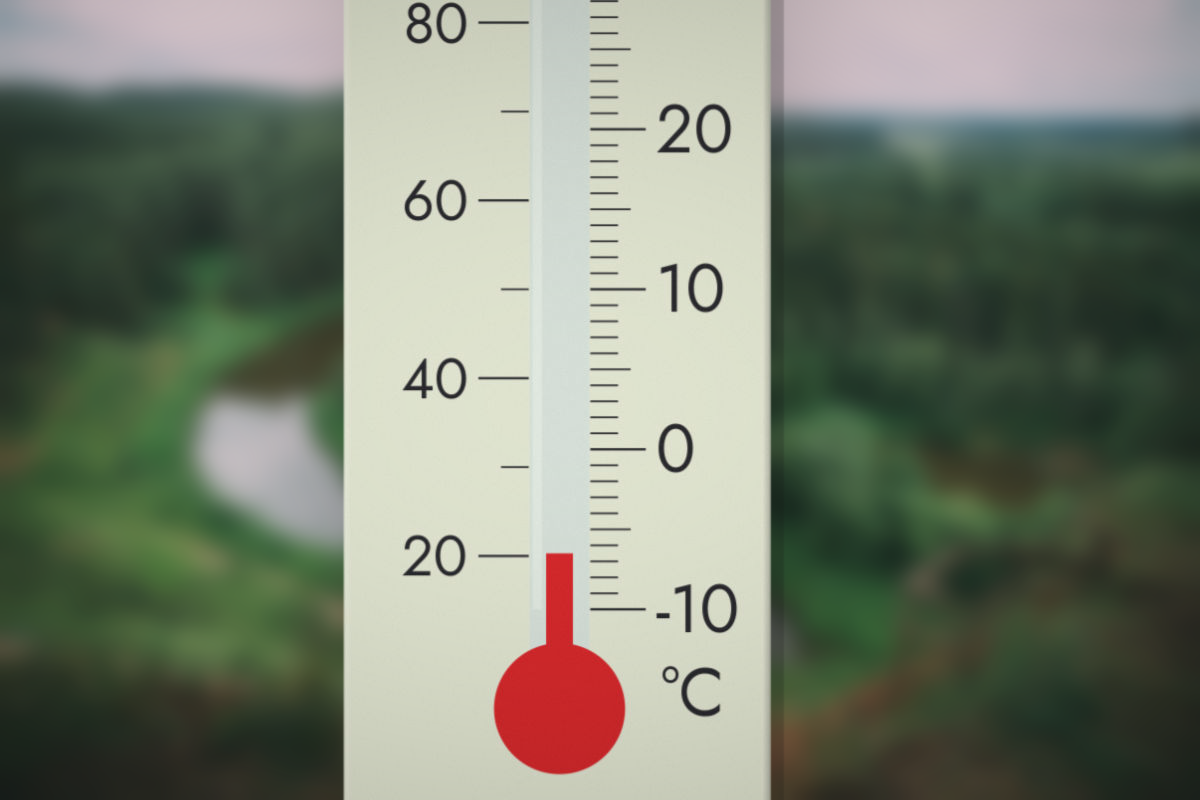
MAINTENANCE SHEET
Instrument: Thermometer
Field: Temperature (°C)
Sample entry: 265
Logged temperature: -6.5
